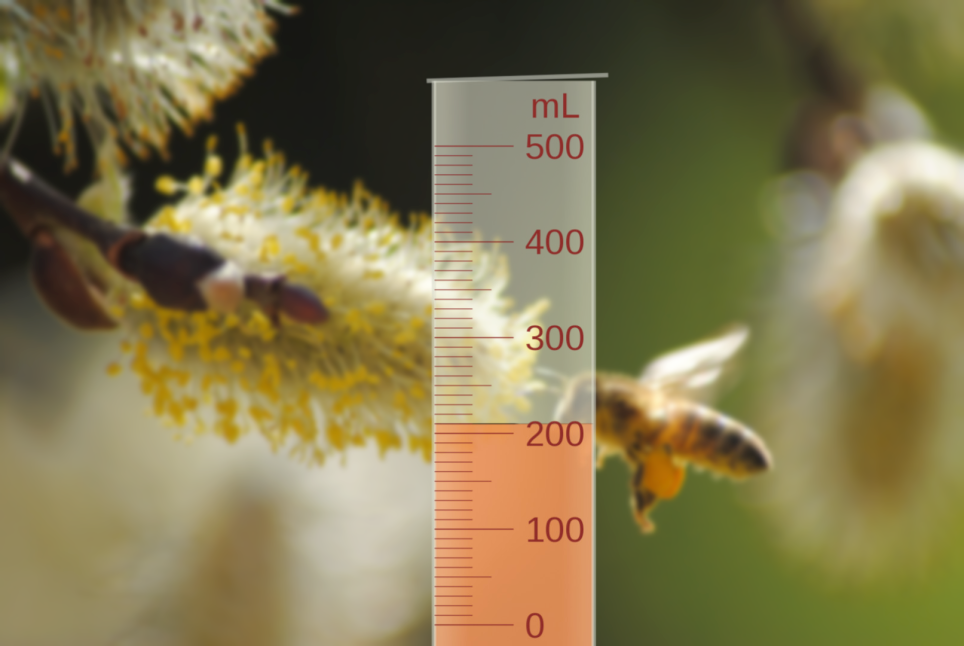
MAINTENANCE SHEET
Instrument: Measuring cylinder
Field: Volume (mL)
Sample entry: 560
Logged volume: 210
